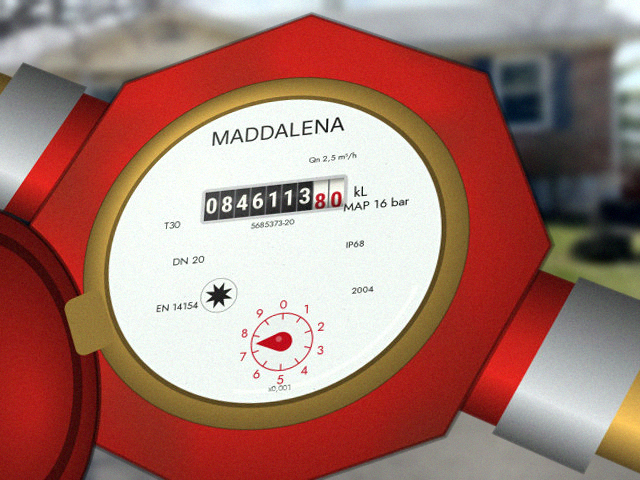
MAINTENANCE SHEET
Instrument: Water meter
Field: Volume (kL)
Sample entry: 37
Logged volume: 846113.797
